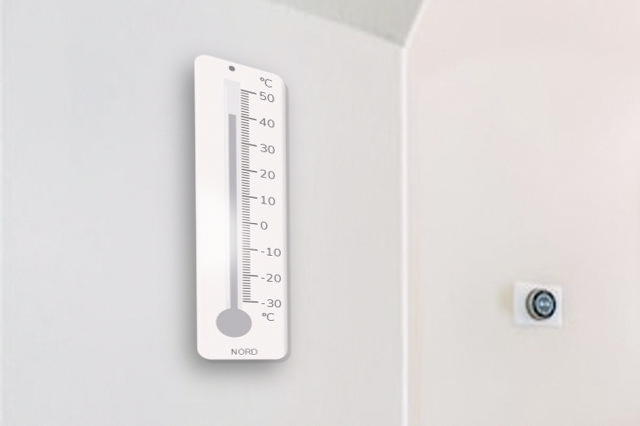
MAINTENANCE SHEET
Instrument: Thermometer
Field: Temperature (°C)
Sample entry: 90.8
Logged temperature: 40
